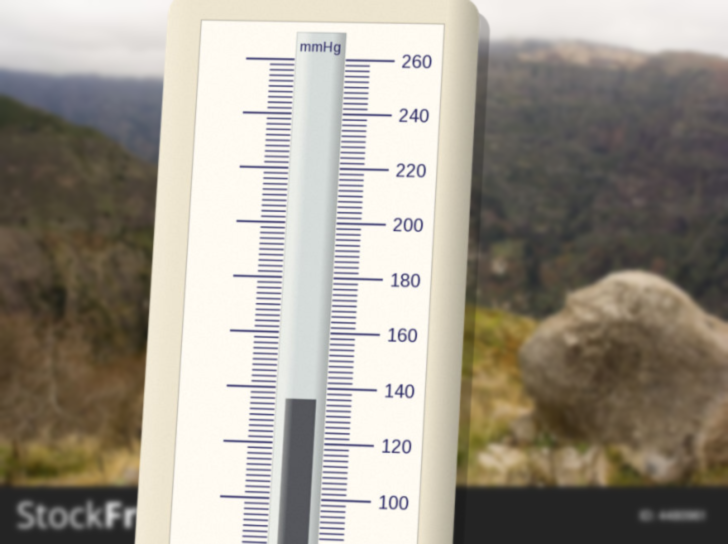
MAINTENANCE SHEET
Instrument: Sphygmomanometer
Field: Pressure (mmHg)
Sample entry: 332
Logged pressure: 136
